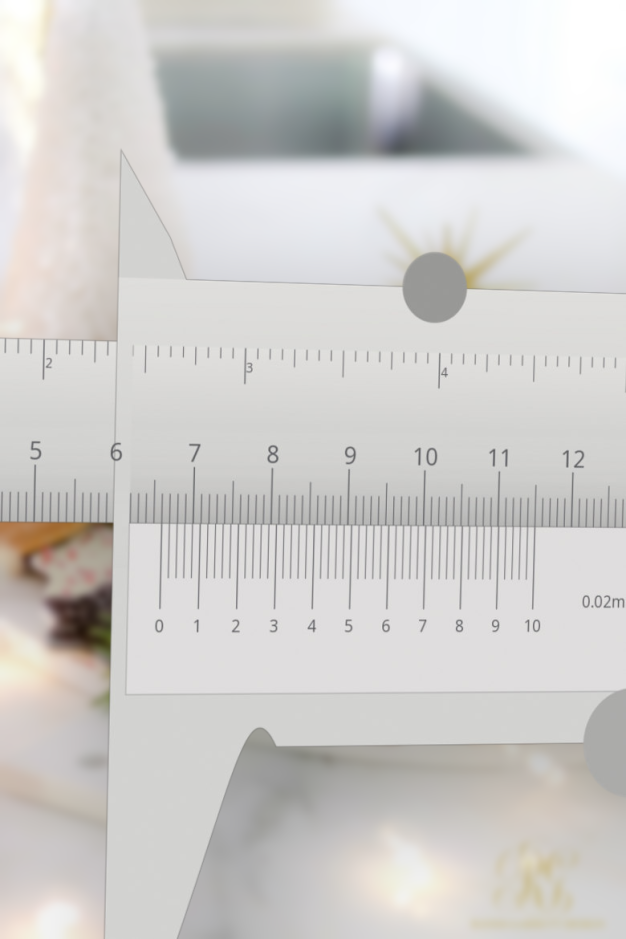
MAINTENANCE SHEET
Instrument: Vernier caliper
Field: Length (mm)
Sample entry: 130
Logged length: 66.0
